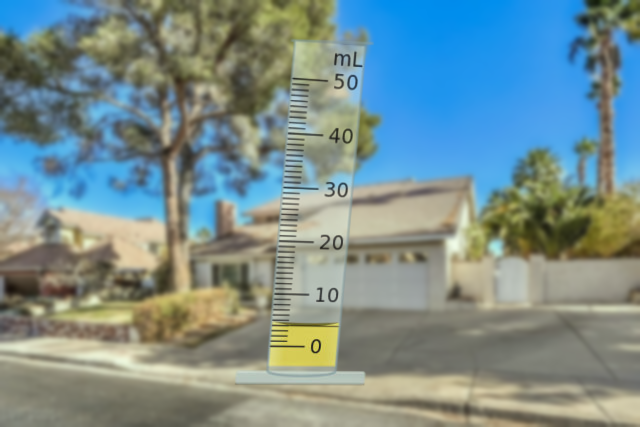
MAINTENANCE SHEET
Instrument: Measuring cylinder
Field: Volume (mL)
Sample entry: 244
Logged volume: 4
